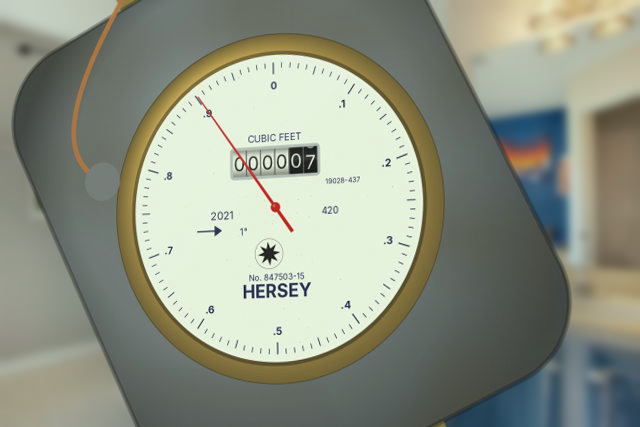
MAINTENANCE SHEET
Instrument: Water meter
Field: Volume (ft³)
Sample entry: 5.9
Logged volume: 6.90
